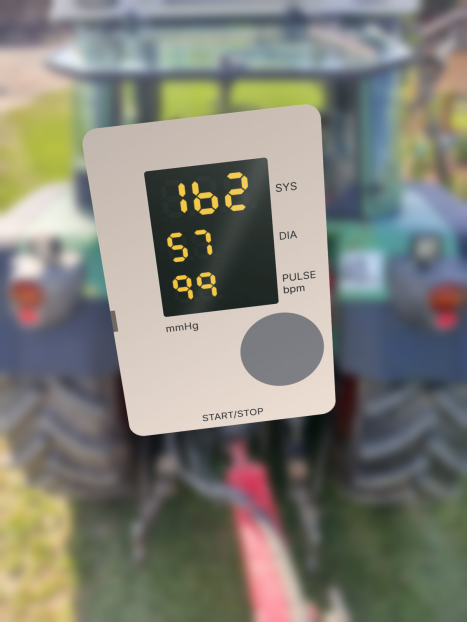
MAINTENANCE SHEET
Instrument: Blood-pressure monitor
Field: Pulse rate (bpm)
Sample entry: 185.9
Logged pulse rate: 99
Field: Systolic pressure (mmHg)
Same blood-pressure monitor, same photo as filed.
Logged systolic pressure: 162
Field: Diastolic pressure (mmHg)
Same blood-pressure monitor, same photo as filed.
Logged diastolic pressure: 57
